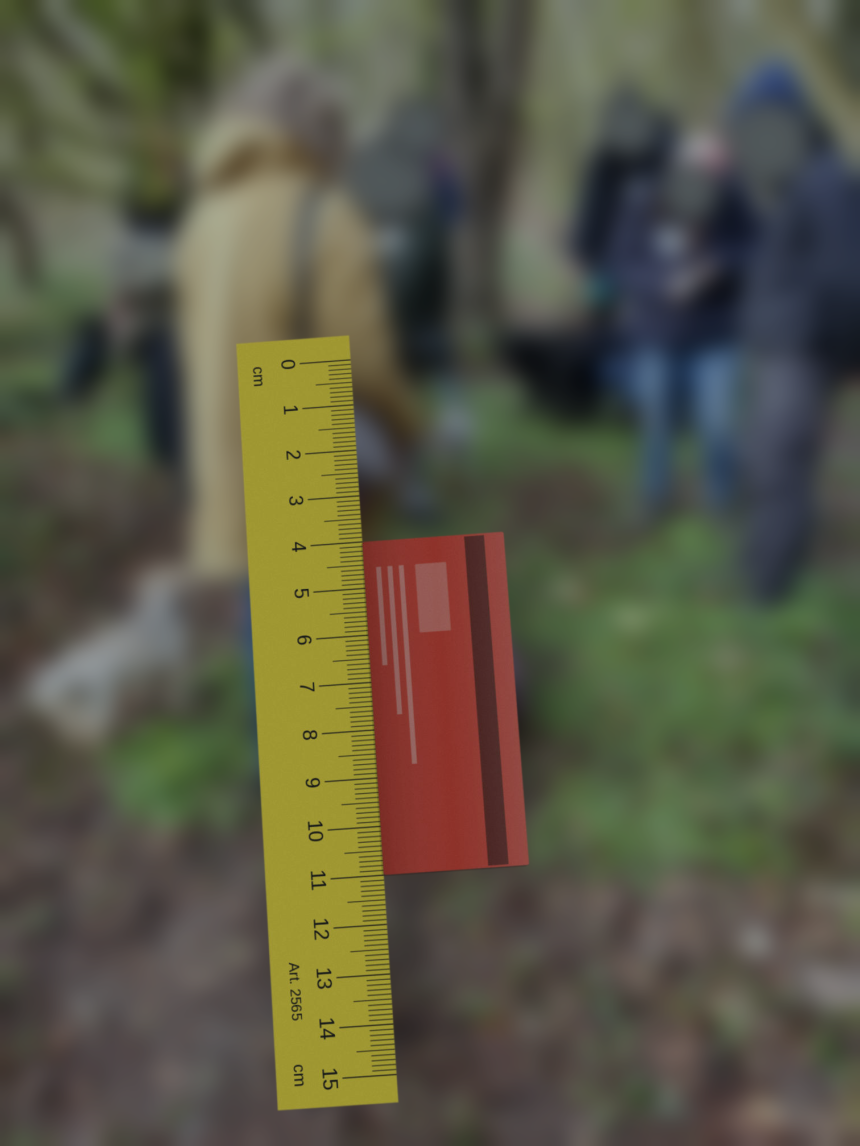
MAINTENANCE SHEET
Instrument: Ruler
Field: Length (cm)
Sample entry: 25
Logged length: 7
